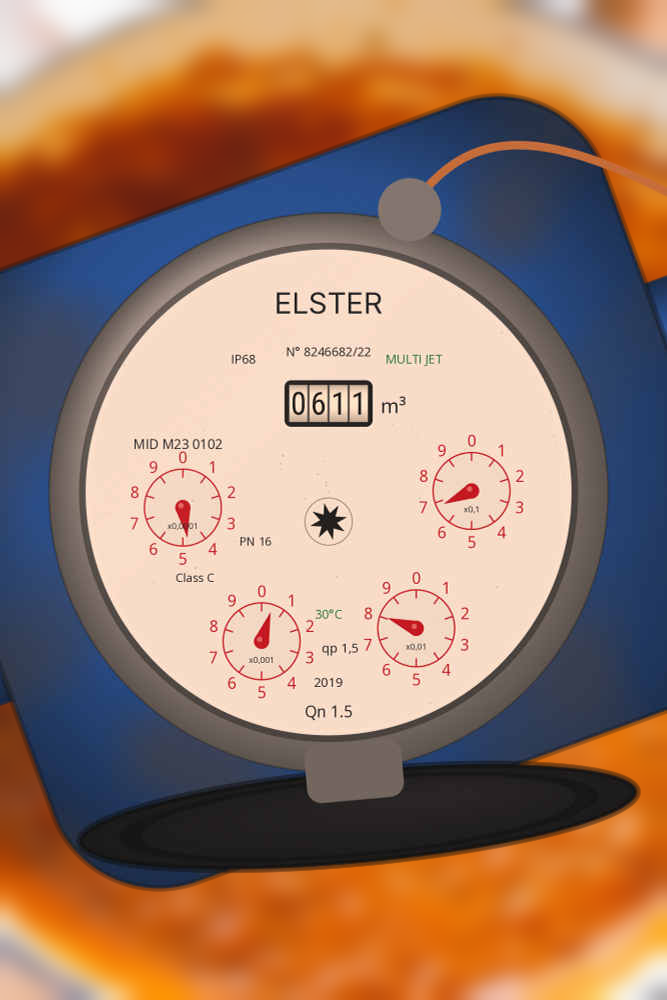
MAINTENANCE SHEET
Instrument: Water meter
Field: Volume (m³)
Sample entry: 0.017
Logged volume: 611.6804
